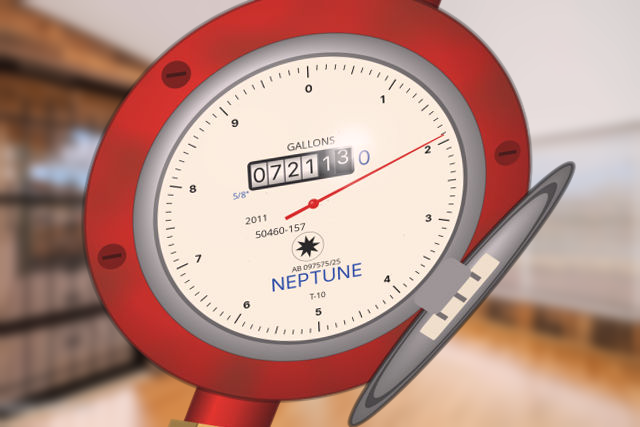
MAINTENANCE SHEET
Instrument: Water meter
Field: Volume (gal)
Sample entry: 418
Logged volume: 721131.9
